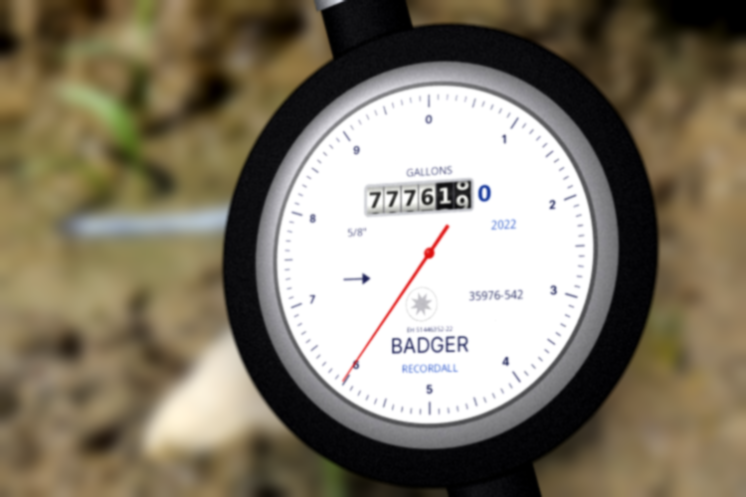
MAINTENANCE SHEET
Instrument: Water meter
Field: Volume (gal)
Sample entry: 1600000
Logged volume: 7776186.0
